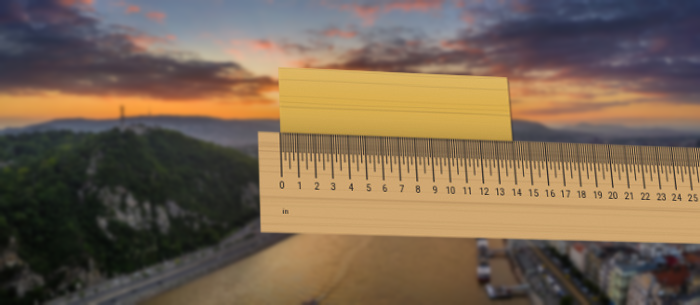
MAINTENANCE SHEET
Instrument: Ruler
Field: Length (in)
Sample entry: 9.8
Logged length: 14
